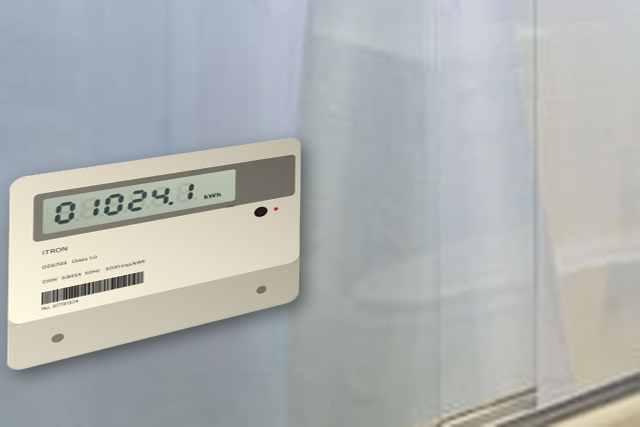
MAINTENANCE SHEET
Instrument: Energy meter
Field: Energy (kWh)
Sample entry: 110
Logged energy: 1024.1
